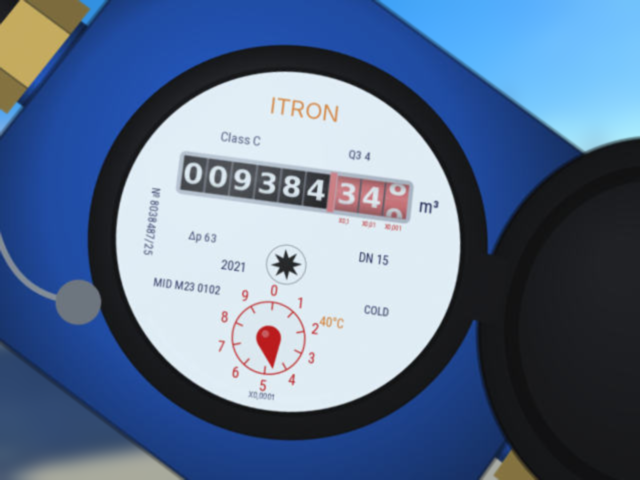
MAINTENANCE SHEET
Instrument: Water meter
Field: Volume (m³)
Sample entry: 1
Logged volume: 9384.3484
